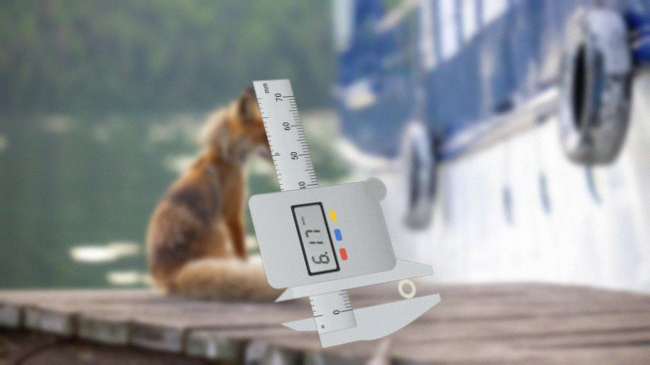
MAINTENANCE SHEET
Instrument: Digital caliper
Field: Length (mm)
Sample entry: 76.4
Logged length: 6.17
